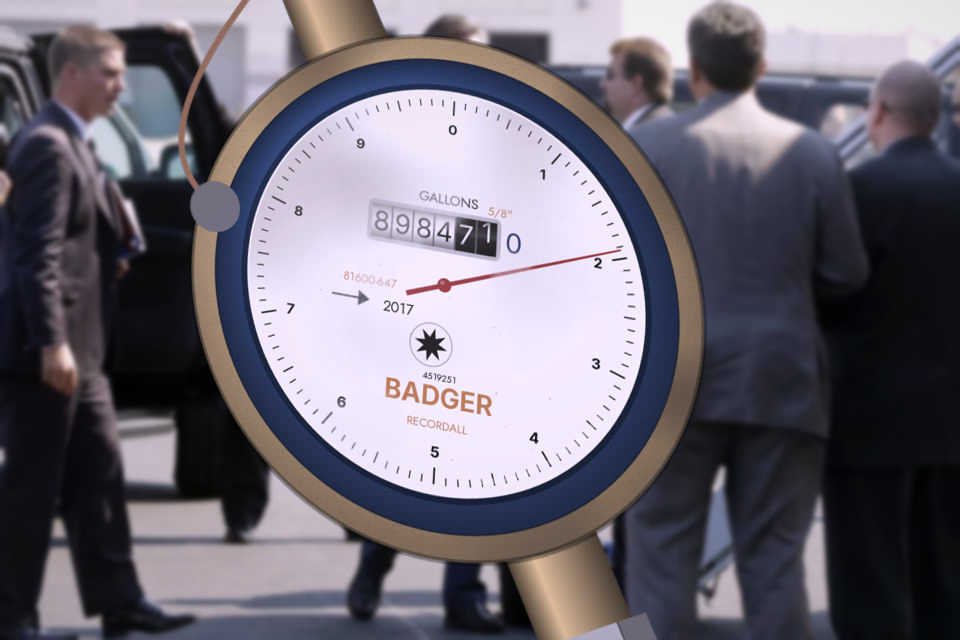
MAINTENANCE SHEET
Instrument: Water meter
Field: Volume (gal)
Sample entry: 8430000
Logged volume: 8984711.9
